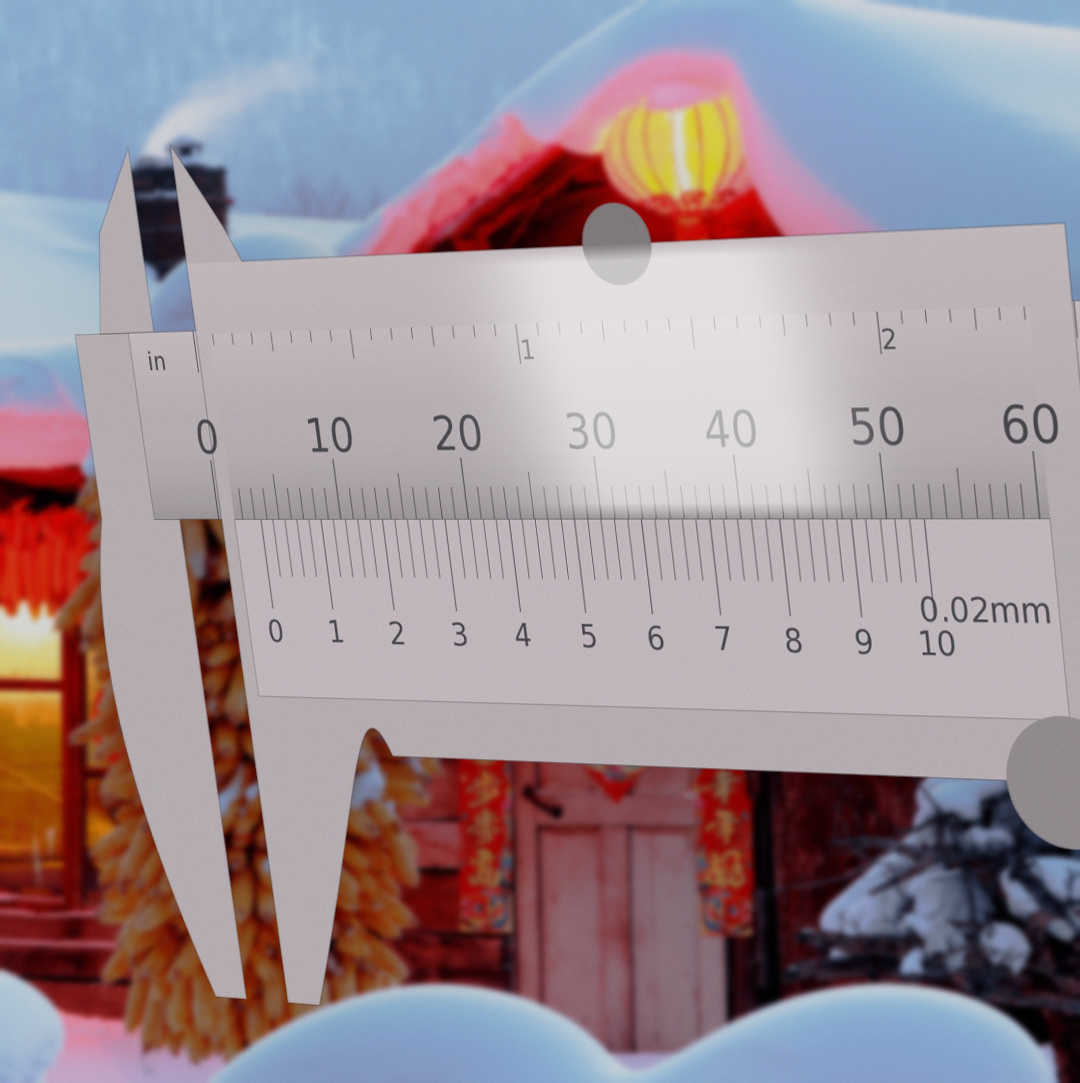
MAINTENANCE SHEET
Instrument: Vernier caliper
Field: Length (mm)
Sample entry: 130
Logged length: 3.5
